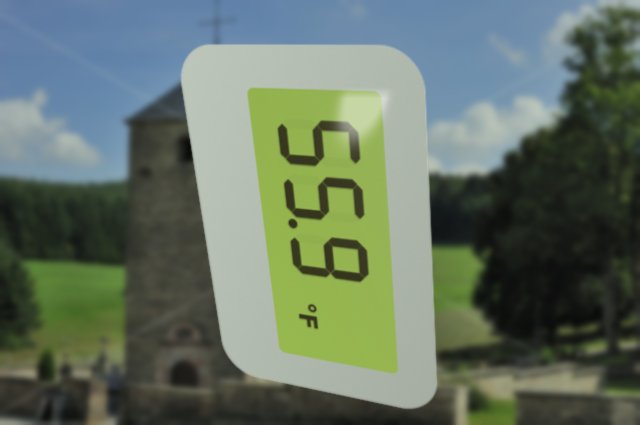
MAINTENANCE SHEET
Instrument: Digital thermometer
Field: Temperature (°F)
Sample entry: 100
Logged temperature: 55.9
